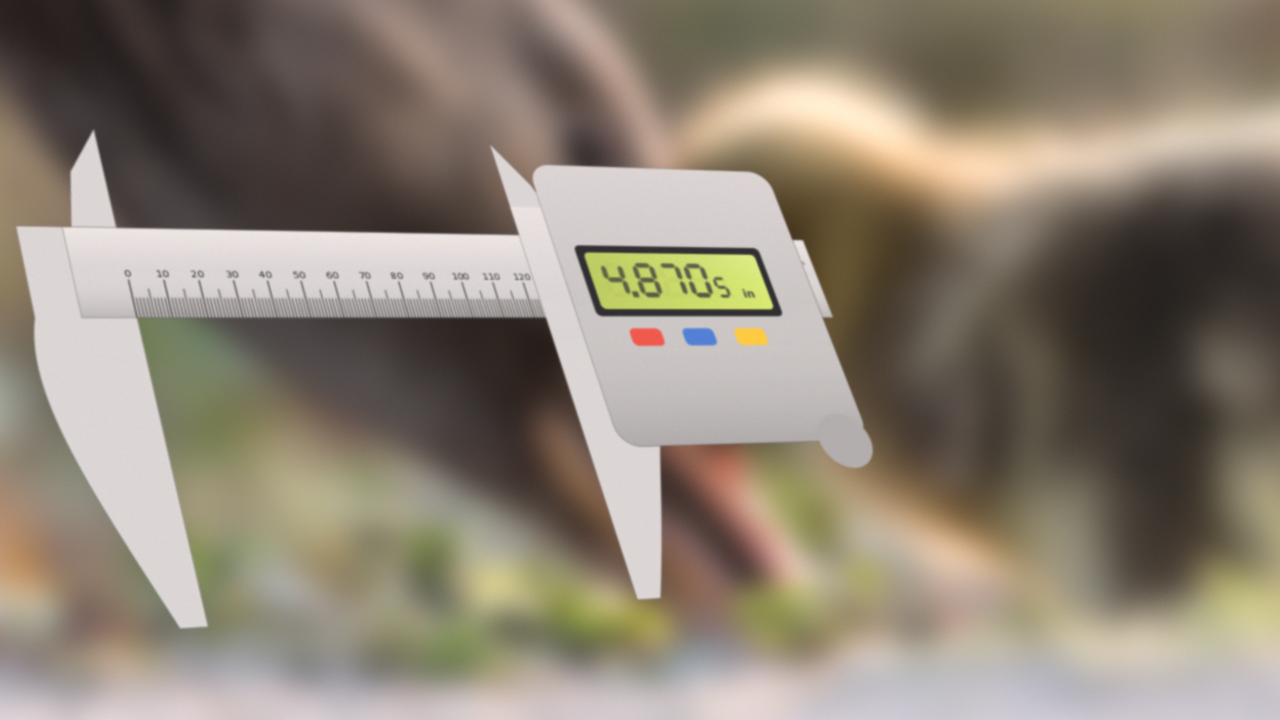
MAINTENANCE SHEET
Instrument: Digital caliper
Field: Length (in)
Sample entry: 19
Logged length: 4.8705
